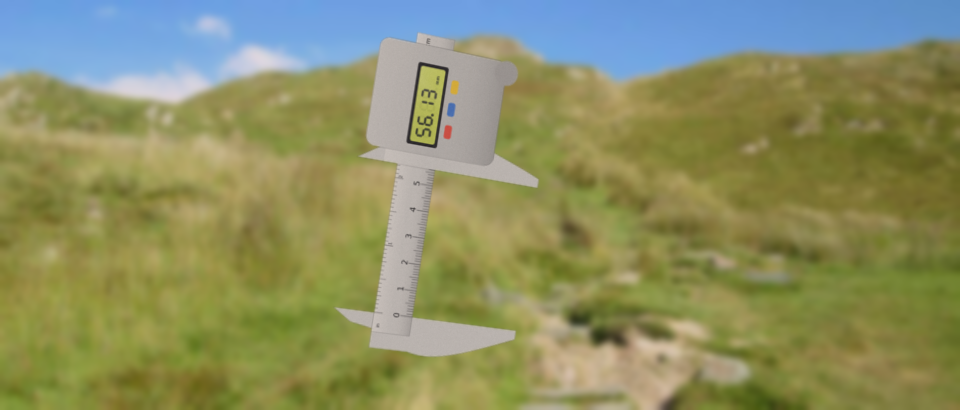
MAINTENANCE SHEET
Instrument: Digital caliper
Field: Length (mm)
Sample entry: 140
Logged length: 56.13
